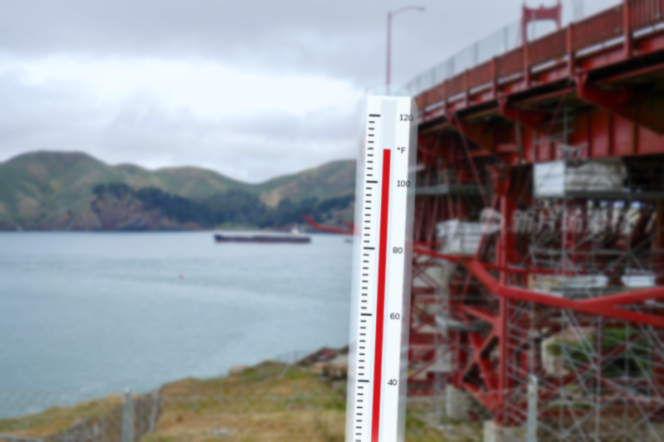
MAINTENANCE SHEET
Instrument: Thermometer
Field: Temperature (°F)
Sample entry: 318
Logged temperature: 110
